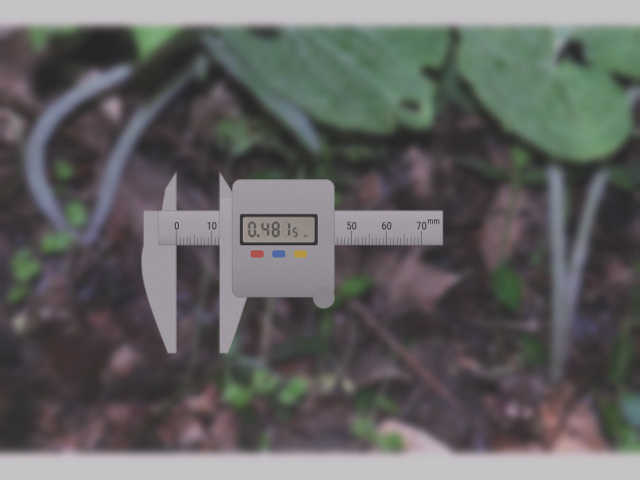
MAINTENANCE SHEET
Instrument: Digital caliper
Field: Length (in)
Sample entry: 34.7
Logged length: 0.4815
